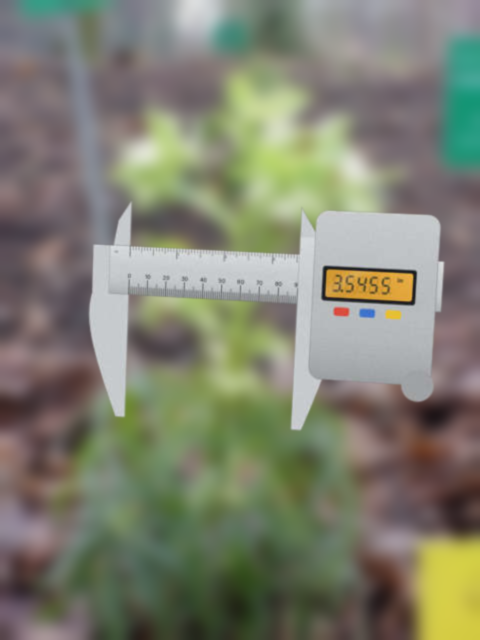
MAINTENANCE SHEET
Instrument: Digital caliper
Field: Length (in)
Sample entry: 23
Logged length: 3.5455
